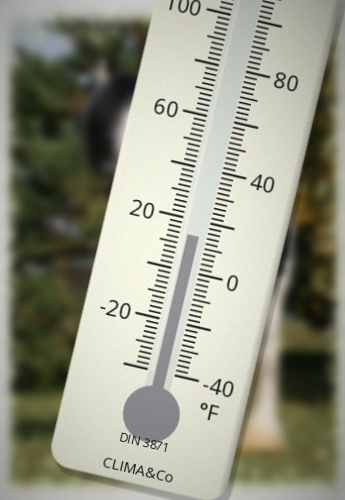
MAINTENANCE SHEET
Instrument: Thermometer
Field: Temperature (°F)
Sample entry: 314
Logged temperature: 14
